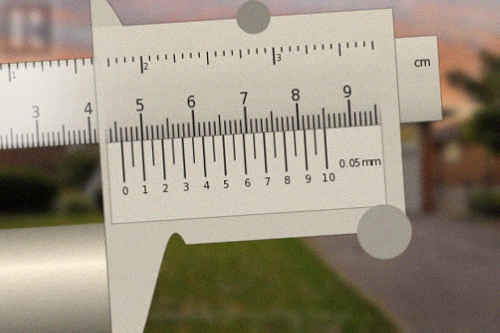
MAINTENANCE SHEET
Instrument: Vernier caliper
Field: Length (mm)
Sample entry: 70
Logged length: 46.0
